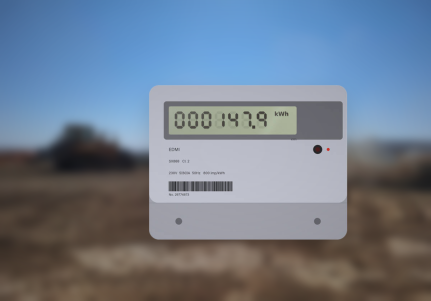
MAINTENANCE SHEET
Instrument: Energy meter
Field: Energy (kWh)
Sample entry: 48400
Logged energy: 147.9
